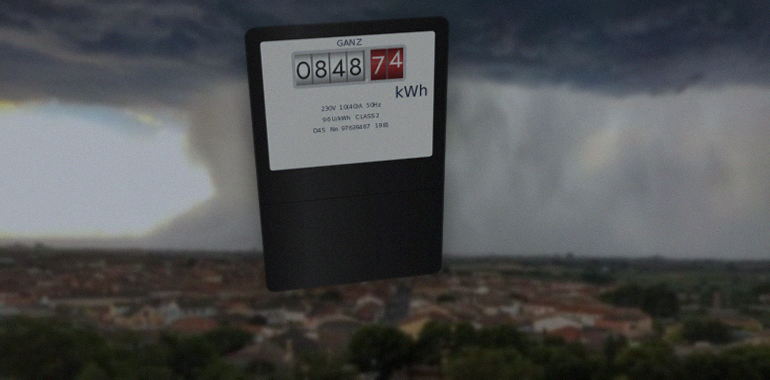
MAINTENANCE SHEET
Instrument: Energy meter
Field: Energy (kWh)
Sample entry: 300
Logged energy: 848.74
